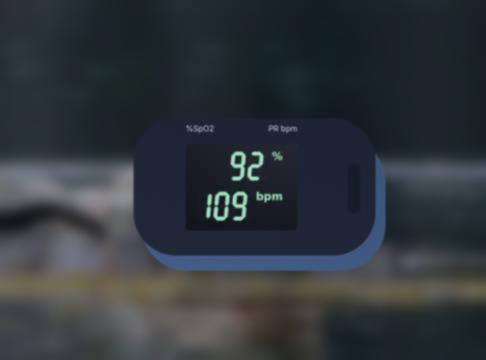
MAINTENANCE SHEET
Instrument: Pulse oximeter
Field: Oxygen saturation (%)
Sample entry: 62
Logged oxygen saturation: 92
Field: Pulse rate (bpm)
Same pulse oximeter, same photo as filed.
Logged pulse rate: 109
